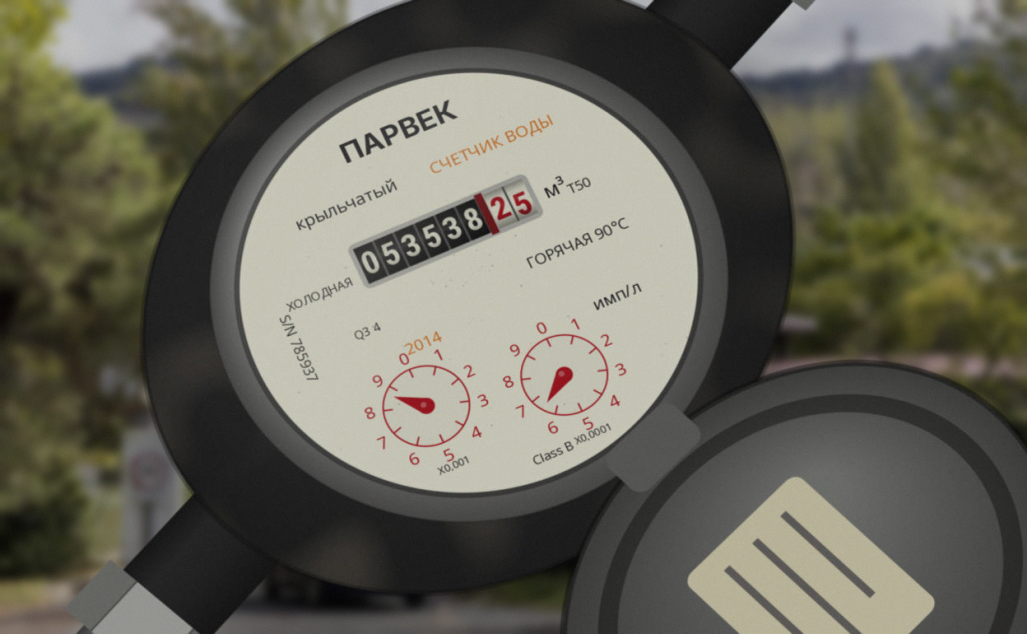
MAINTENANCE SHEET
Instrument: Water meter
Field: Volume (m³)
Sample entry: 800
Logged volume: 53538.2486
